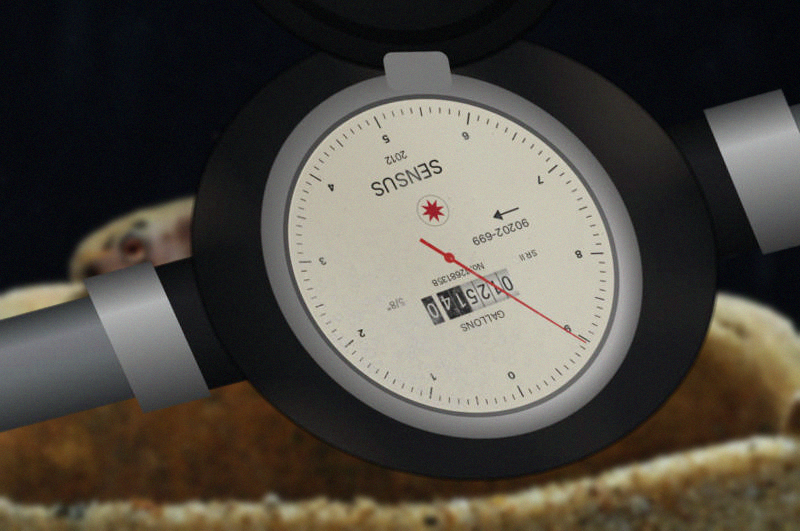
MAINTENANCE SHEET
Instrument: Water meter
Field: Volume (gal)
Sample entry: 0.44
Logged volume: 125139.0
